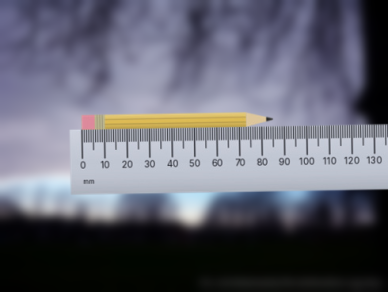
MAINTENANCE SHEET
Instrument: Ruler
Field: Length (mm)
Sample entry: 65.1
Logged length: 85
